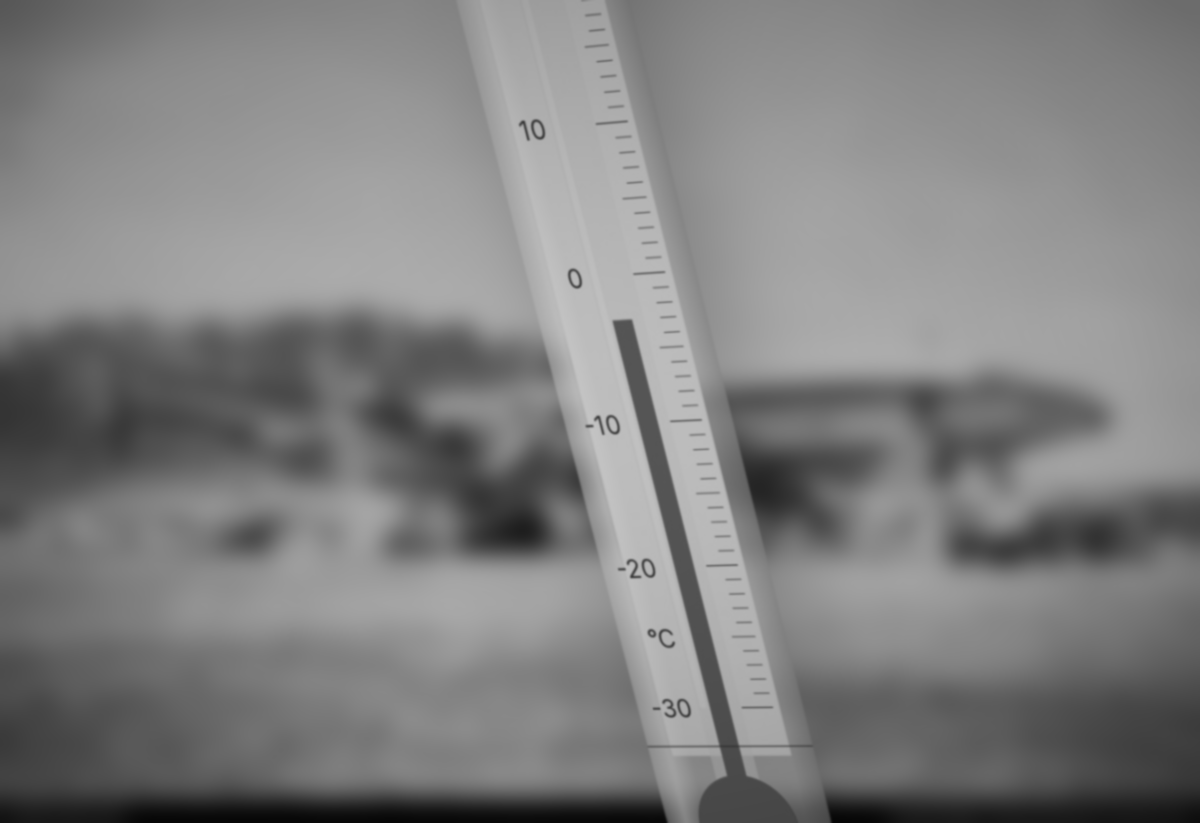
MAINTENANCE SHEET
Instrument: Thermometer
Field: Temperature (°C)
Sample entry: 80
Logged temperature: -3
